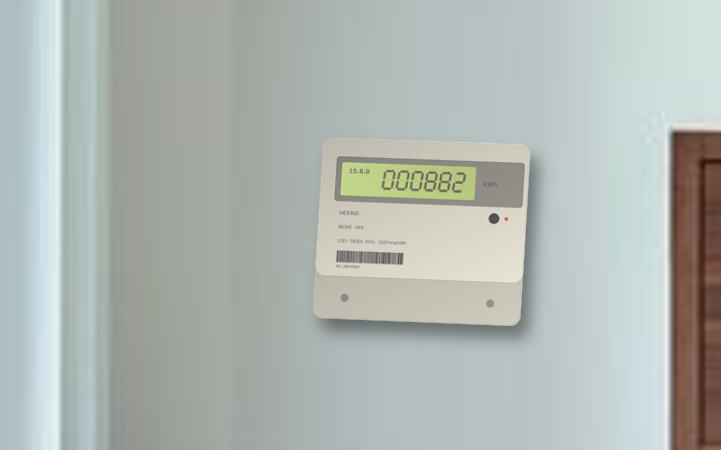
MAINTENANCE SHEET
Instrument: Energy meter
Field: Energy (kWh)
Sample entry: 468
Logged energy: 882
